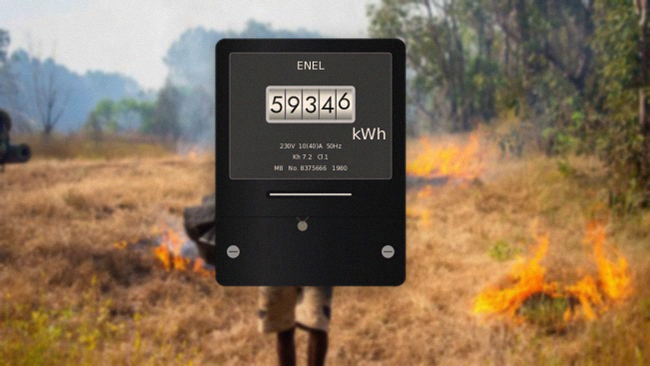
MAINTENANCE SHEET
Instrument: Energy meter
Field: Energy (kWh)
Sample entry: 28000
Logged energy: 59346
